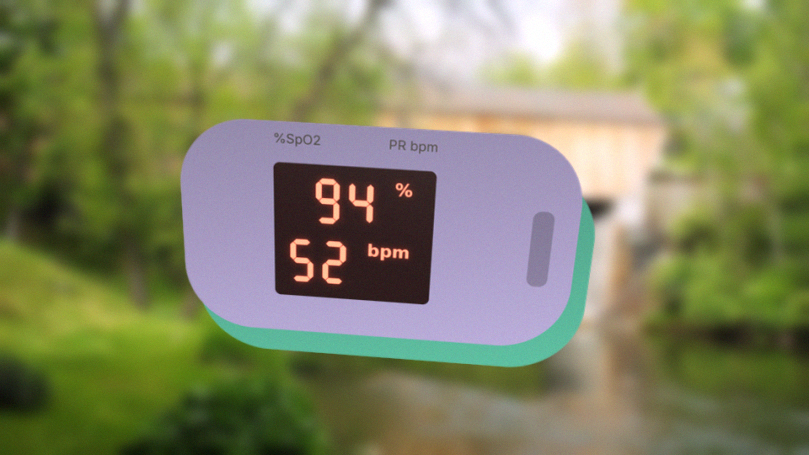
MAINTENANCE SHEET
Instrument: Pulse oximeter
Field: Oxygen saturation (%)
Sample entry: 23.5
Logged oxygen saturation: 94
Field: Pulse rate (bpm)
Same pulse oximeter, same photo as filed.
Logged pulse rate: 52
